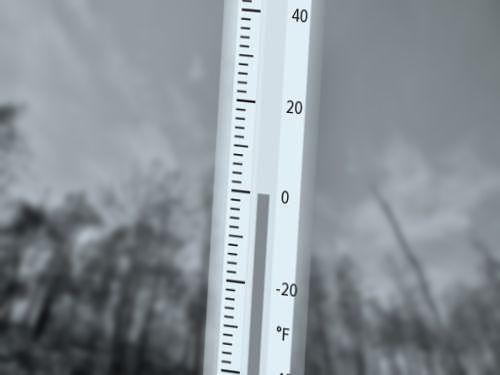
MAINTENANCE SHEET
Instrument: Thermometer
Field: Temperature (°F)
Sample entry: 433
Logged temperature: 0
